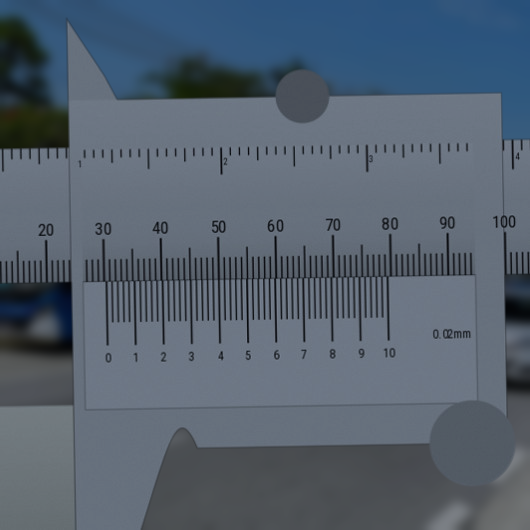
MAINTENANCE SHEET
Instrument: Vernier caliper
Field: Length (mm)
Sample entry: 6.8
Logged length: 30.4
